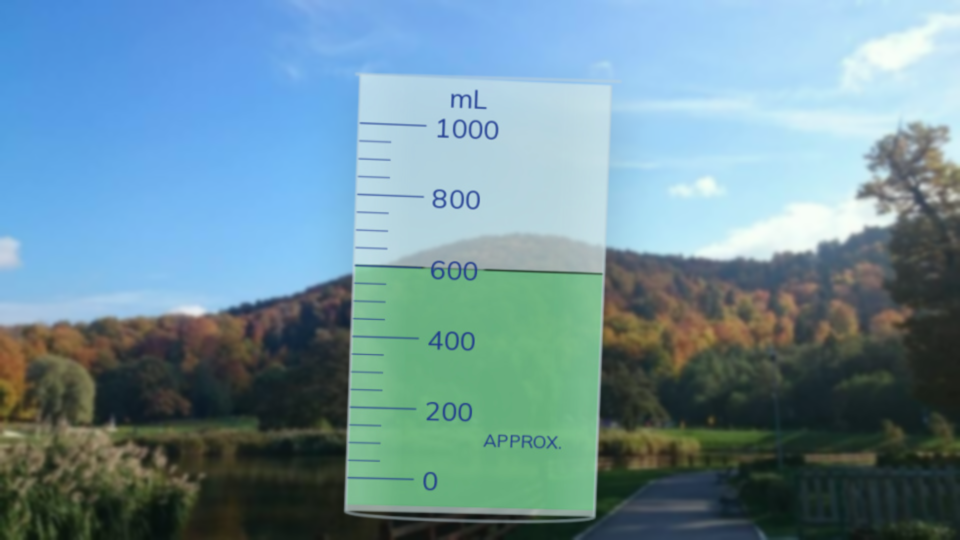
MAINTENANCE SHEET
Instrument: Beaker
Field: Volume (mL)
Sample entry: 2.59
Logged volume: 600
